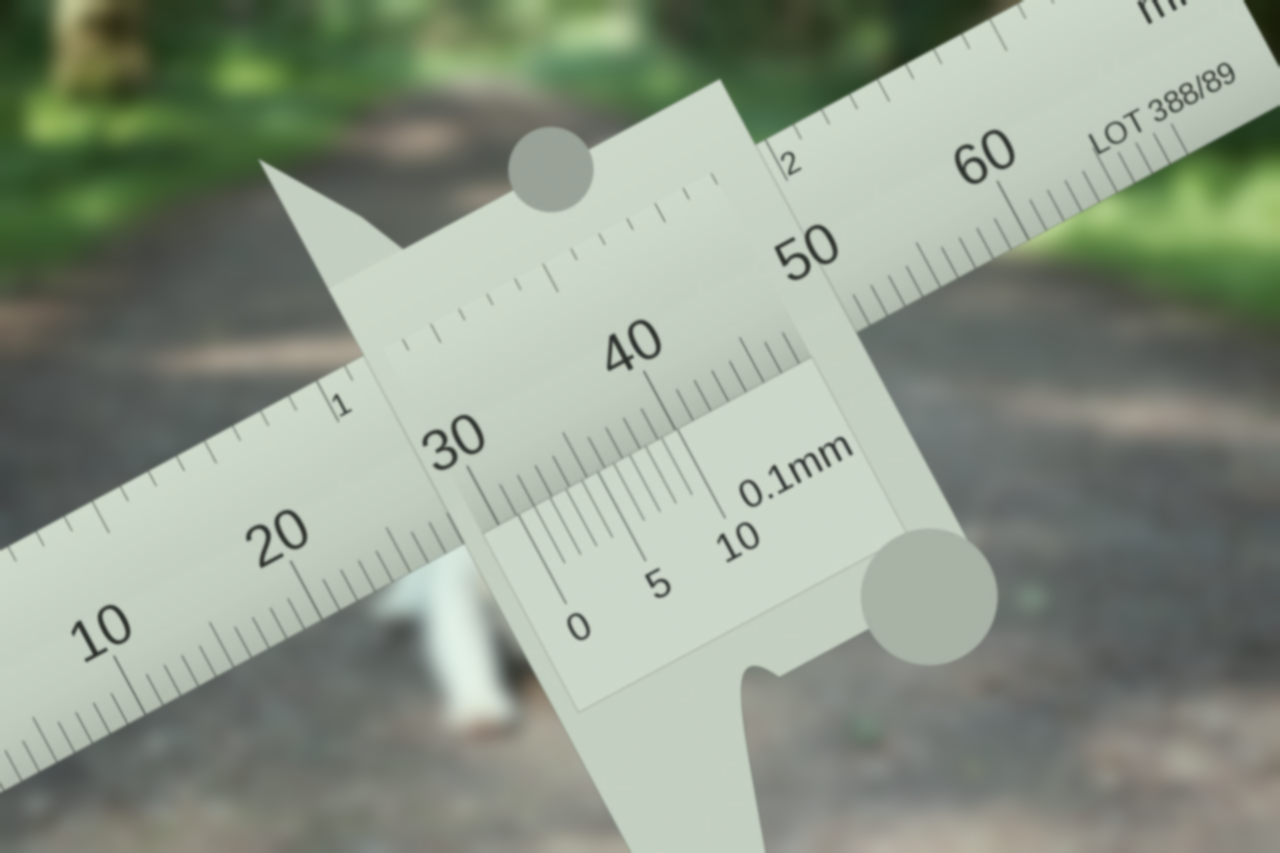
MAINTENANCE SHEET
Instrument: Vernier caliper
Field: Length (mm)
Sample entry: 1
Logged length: 31.1
